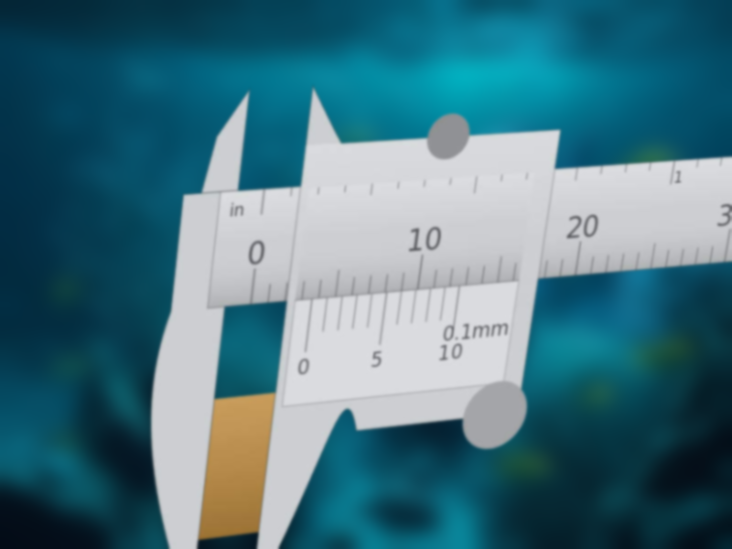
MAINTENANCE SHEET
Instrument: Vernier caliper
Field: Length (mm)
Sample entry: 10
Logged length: 3.6
